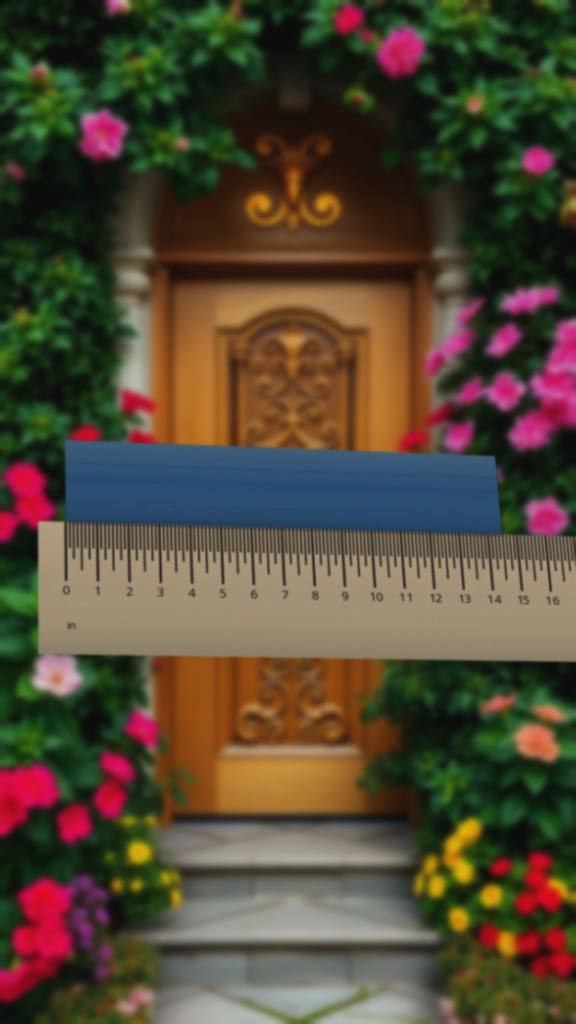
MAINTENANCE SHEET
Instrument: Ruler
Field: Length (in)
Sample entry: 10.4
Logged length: 14.5
